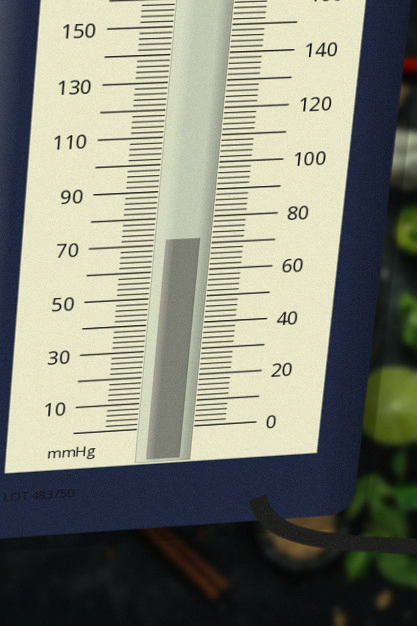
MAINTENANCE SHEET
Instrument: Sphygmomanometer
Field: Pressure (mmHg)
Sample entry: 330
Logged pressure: 72
